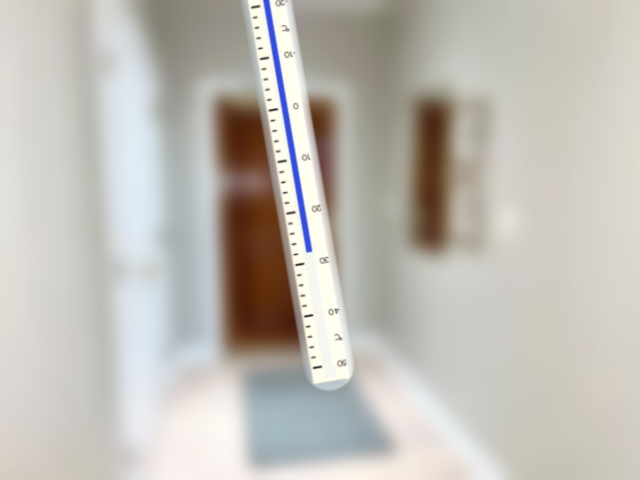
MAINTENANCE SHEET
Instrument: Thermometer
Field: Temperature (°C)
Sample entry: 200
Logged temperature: 28
